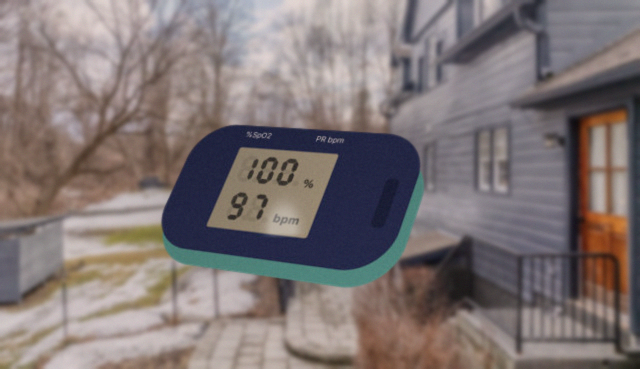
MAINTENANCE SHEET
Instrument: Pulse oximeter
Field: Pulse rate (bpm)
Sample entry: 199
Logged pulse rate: 97
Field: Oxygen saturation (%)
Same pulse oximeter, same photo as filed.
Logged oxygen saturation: 100
